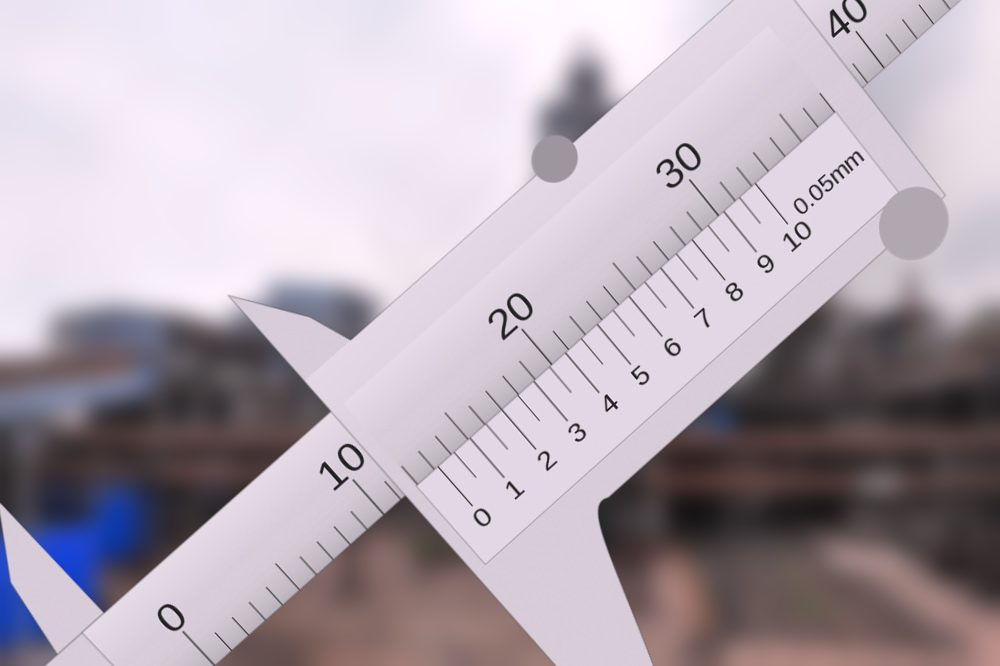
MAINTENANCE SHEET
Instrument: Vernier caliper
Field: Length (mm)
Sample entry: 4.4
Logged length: 13.2
